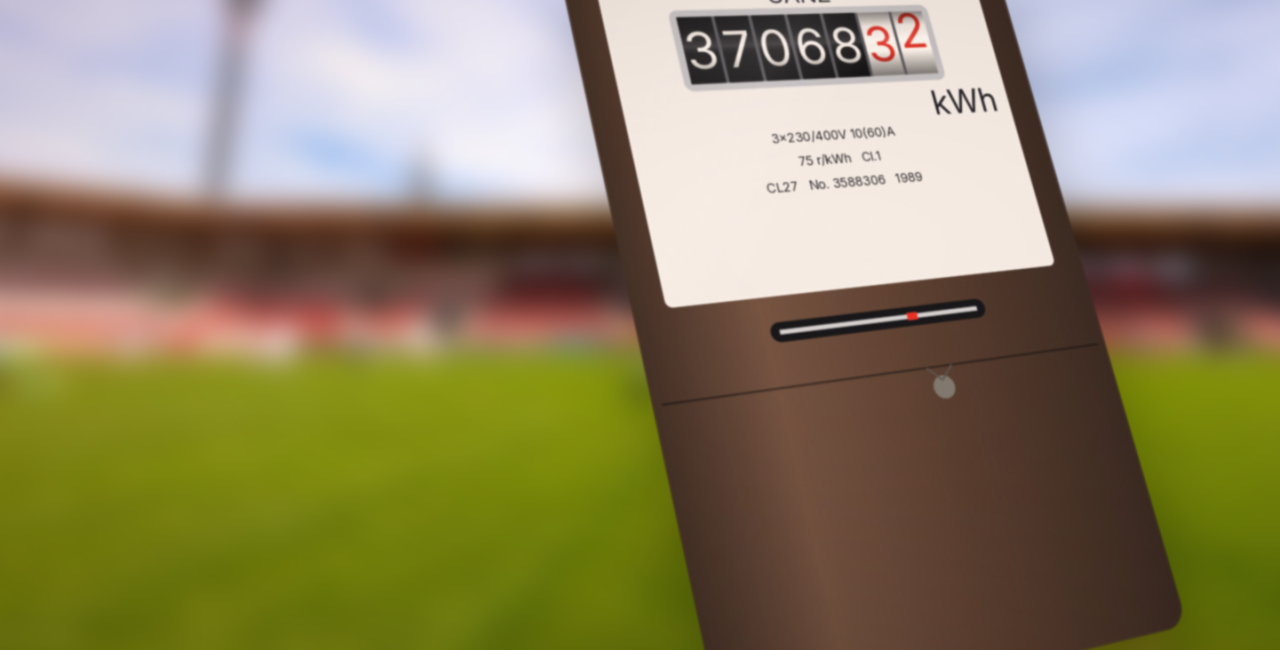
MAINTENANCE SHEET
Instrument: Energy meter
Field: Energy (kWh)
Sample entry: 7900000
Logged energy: 37068.32
